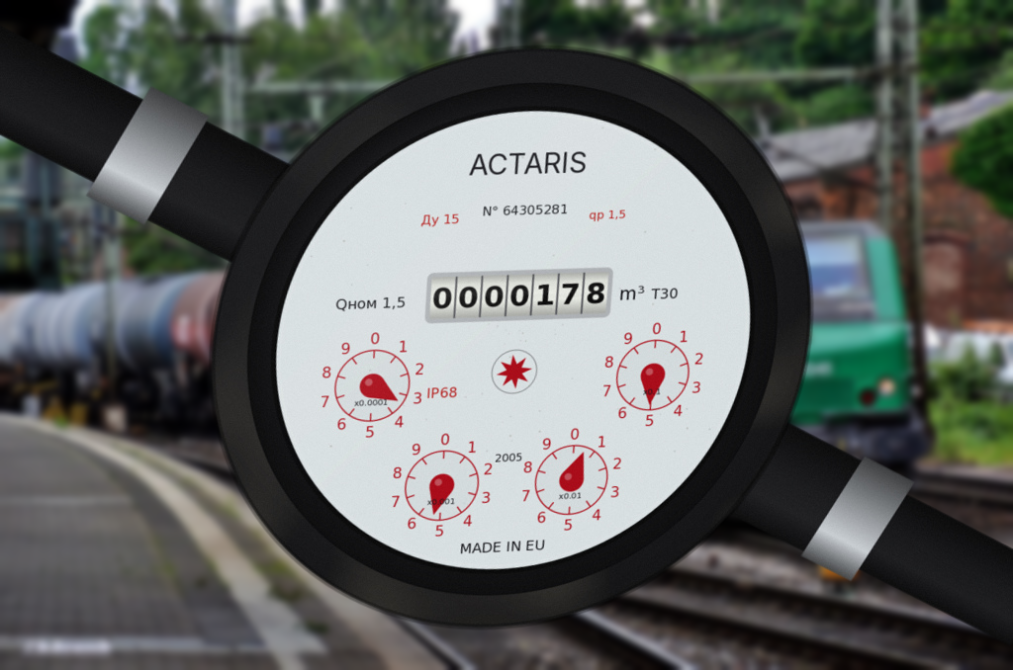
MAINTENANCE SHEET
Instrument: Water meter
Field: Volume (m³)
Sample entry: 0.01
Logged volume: 178.5053
